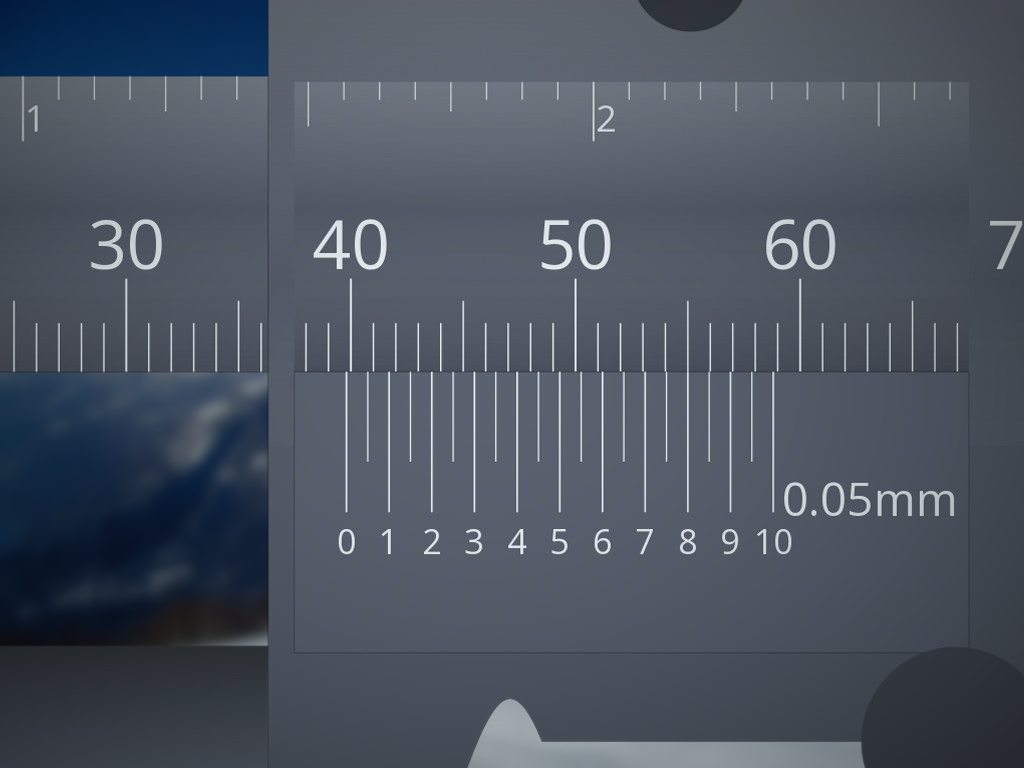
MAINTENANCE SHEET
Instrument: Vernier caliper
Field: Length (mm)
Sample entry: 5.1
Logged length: 39.8
